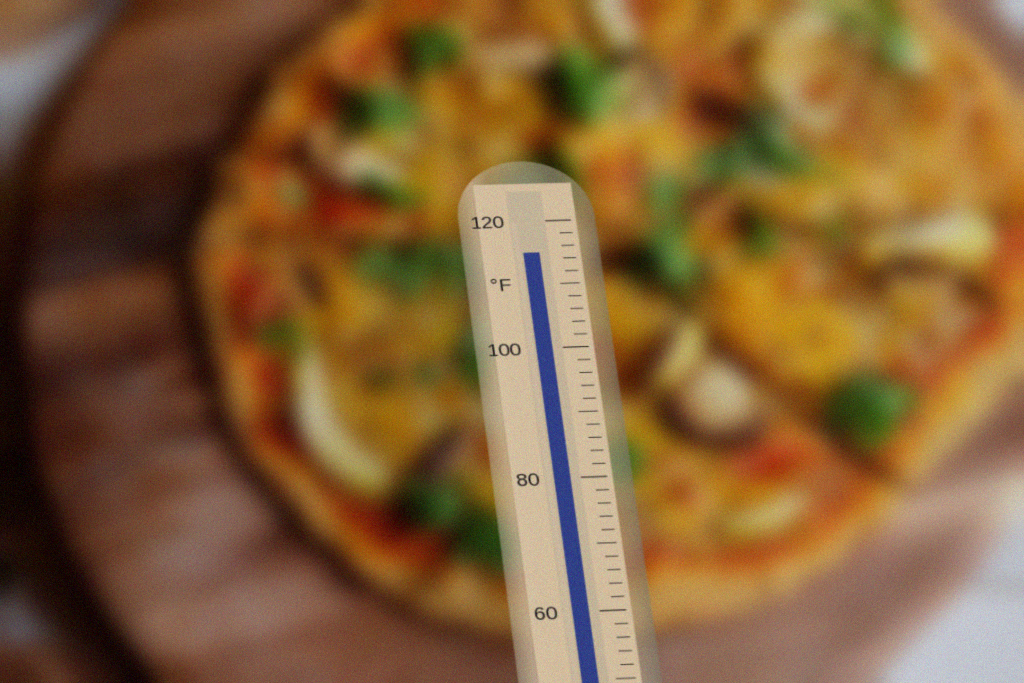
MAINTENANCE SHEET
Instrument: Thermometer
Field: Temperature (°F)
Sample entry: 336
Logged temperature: 115
